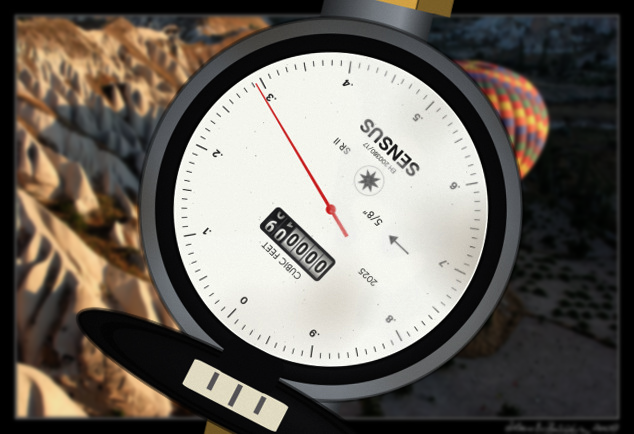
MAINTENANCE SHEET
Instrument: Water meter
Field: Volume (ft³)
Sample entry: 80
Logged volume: 9.29
